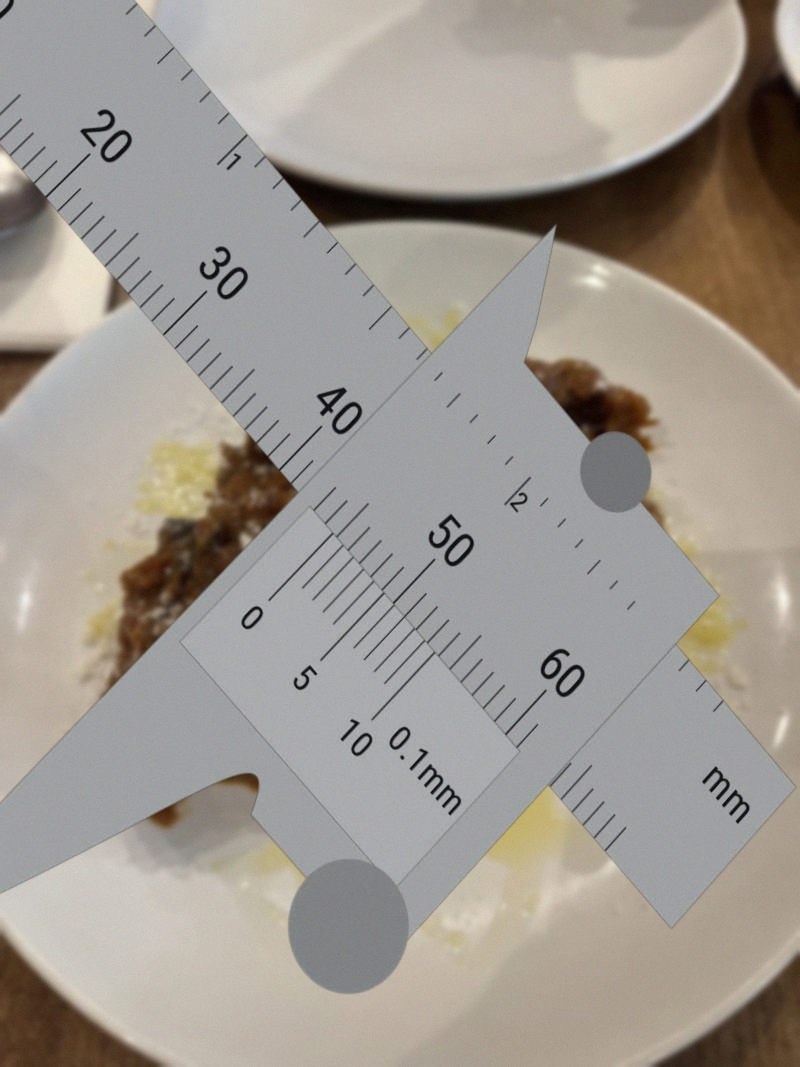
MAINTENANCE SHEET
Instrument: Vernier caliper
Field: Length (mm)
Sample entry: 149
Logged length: 44.7
